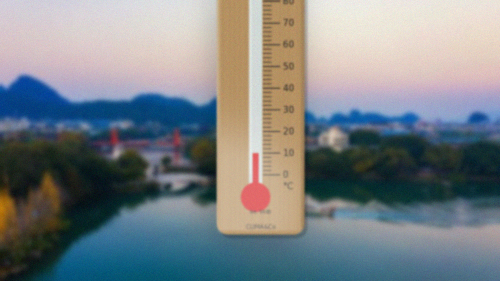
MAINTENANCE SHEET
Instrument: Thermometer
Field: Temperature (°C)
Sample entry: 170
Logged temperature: 10
